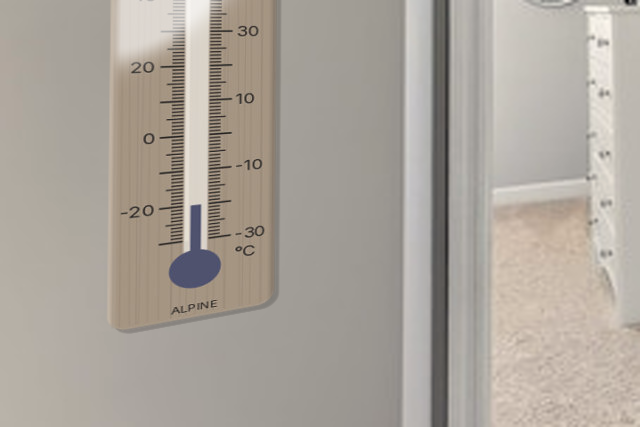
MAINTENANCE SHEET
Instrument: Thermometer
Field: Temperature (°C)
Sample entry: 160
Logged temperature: -20
